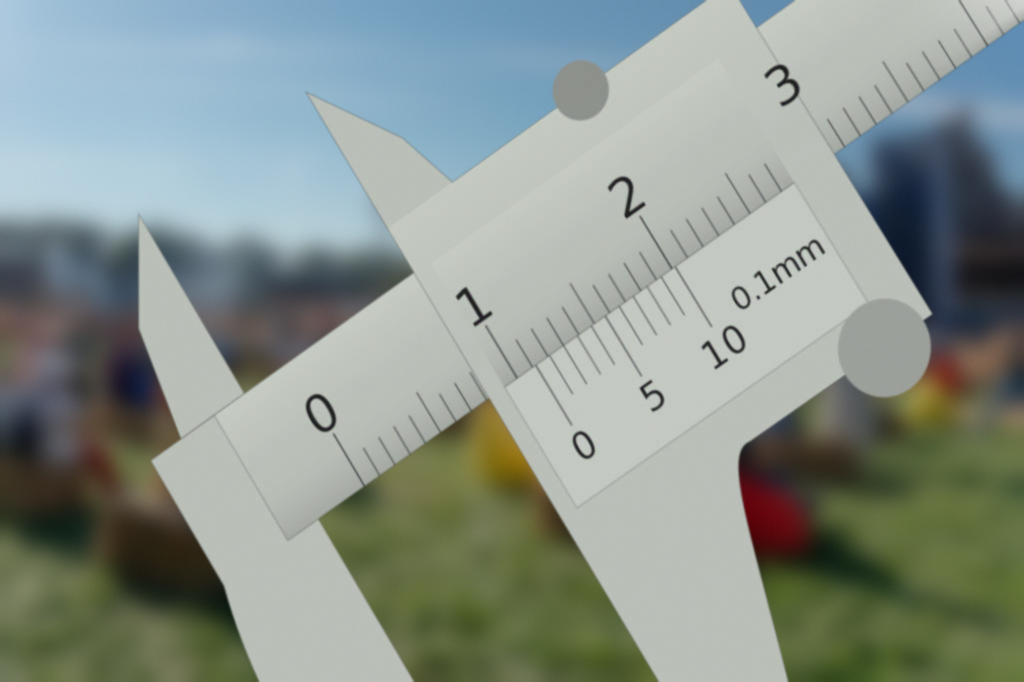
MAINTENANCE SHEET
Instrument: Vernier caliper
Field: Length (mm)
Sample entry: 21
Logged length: 11.2
